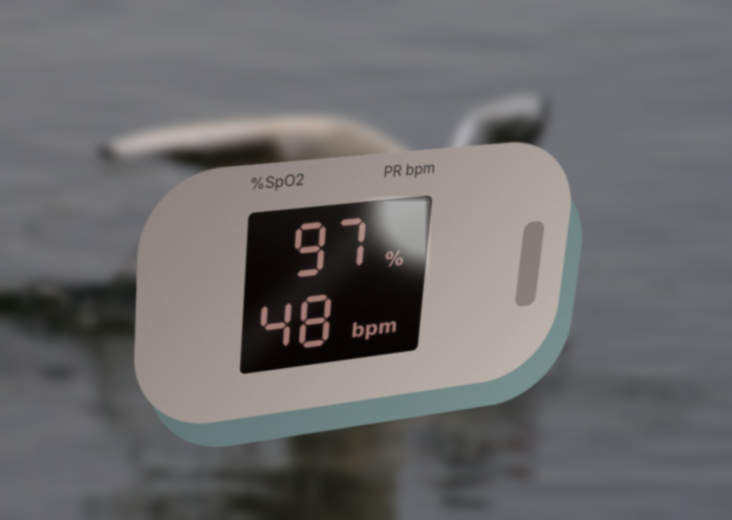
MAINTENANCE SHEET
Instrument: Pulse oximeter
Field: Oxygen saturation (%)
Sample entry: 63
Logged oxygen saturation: 97
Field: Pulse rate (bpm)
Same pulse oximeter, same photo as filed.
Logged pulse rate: 48
